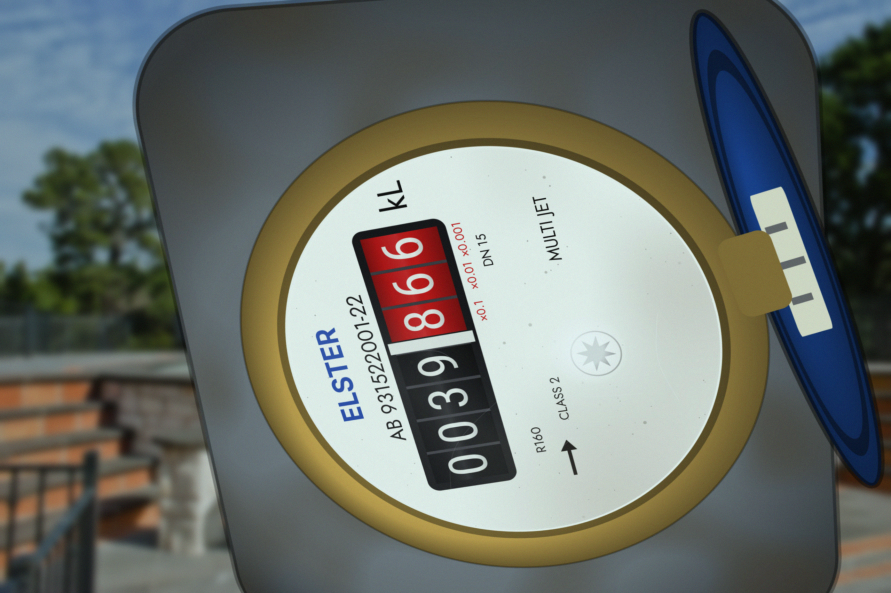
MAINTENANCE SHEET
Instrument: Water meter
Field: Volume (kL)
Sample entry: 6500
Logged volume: 39.866
